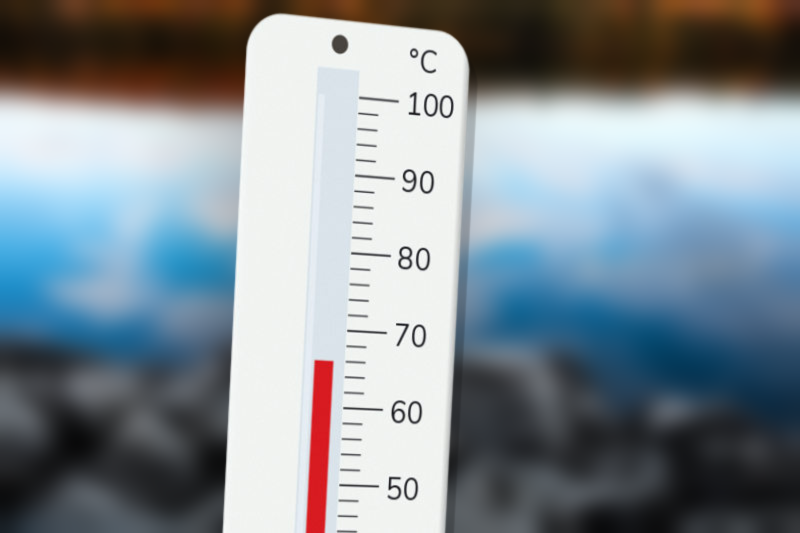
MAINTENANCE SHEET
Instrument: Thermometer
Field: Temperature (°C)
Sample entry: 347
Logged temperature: 66
